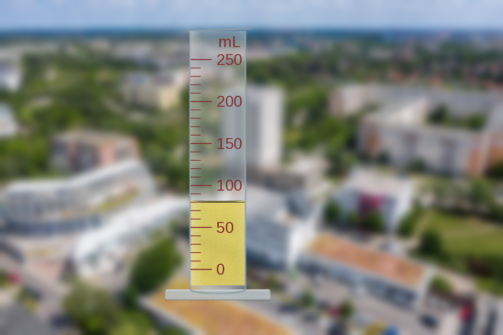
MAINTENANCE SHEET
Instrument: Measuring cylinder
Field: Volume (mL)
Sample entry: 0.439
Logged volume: 80
